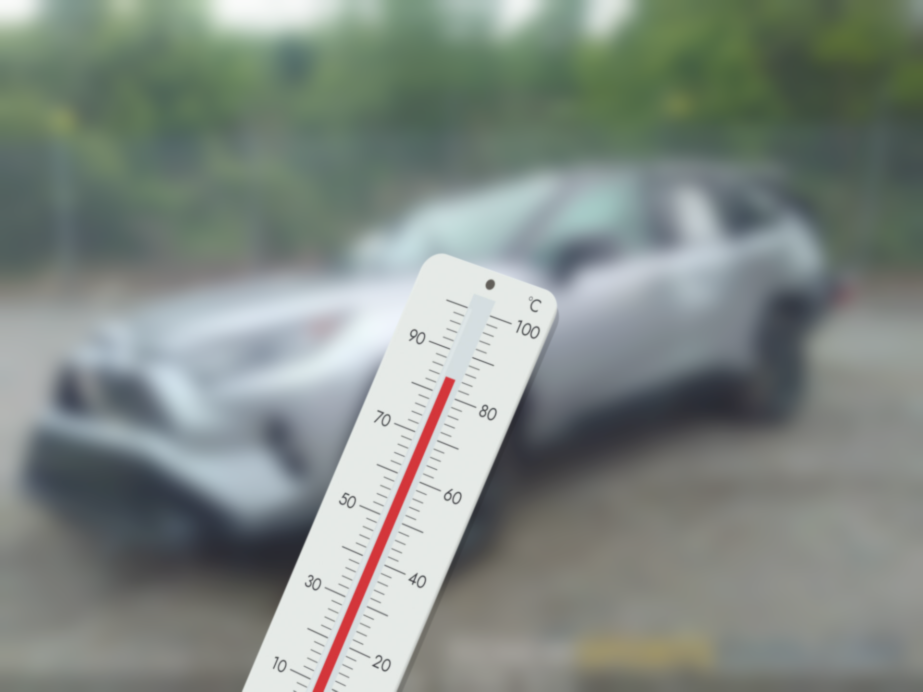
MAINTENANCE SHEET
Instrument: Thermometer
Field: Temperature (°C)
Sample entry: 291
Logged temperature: 84
